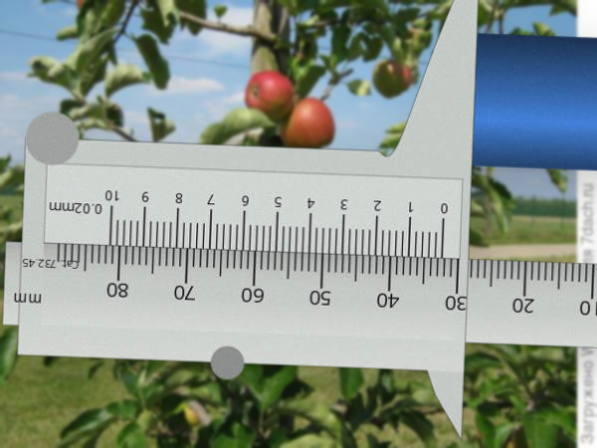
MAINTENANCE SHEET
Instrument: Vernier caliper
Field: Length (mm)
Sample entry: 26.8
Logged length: 32.4
